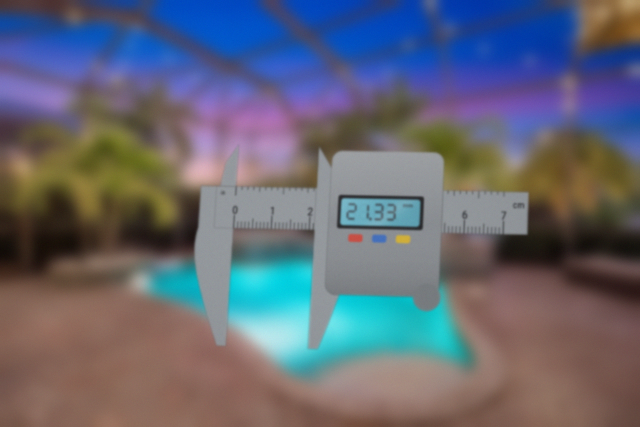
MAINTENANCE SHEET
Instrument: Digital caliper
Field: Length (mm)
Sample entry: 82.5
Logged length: 21.33
